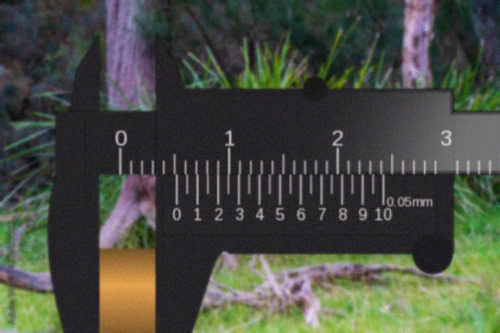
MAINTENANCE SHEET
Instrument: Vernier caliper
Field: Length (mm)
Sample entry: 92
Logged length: 5.2
